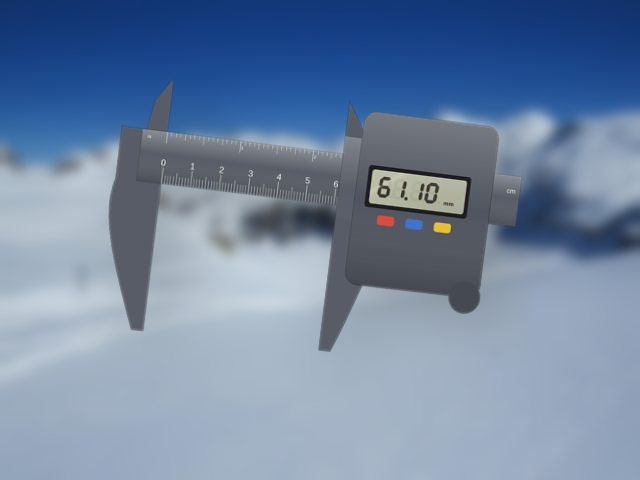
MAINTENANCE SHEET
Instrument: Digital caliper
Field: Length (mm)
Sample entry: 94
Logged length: 61.10
